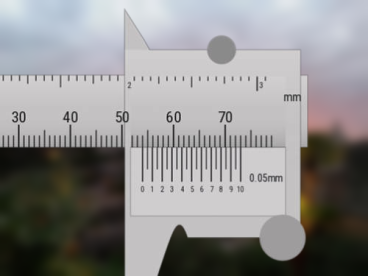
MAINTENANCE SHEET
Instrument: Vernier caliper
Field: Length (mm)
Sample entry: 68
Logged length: 54.0
